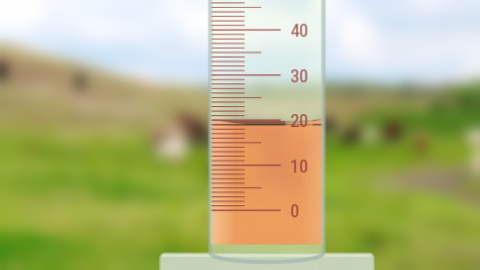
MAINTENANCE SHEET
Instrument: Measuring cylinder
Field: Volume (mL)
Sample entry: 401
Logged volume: 19
